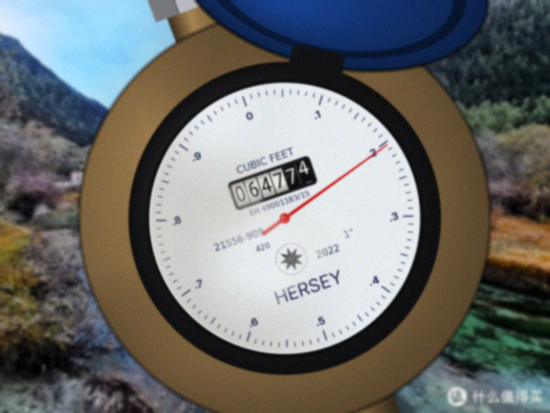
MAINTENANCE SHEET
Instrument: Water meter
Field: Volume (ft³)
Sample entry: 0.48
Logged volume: 64774.20
